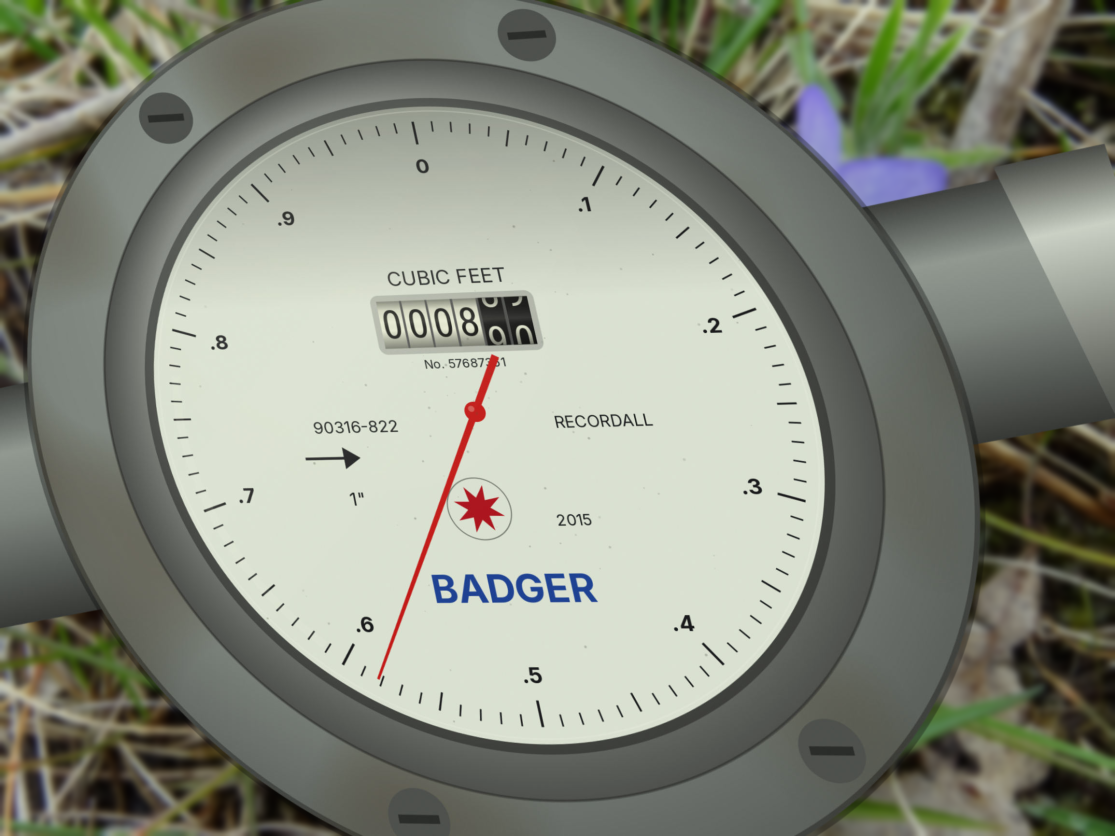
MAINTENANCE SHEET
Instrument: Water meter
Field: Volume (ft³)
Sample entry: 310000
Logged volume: 889.58
